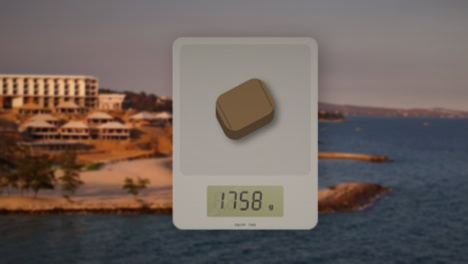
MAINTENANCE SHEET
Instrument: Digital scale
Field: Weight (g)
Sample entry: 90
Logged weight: 1758
